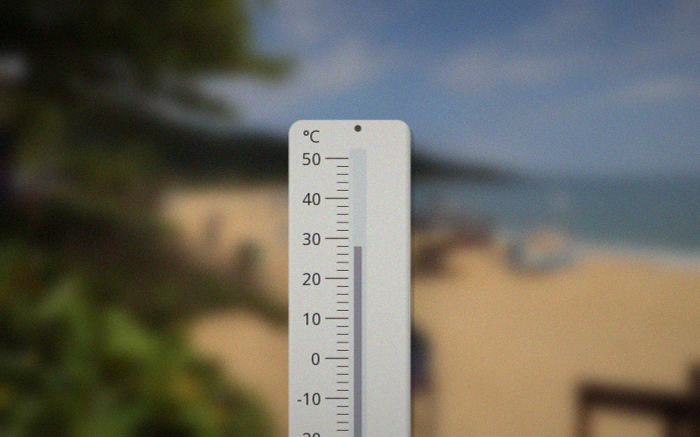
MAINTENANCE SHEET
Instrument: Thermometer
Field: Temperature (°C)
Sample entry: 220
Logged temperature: 28
